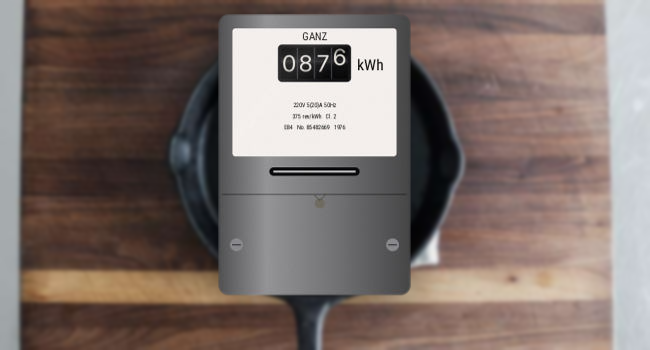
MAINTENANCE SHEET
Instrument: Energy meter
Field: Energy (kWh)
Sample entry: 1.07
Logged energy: 876
